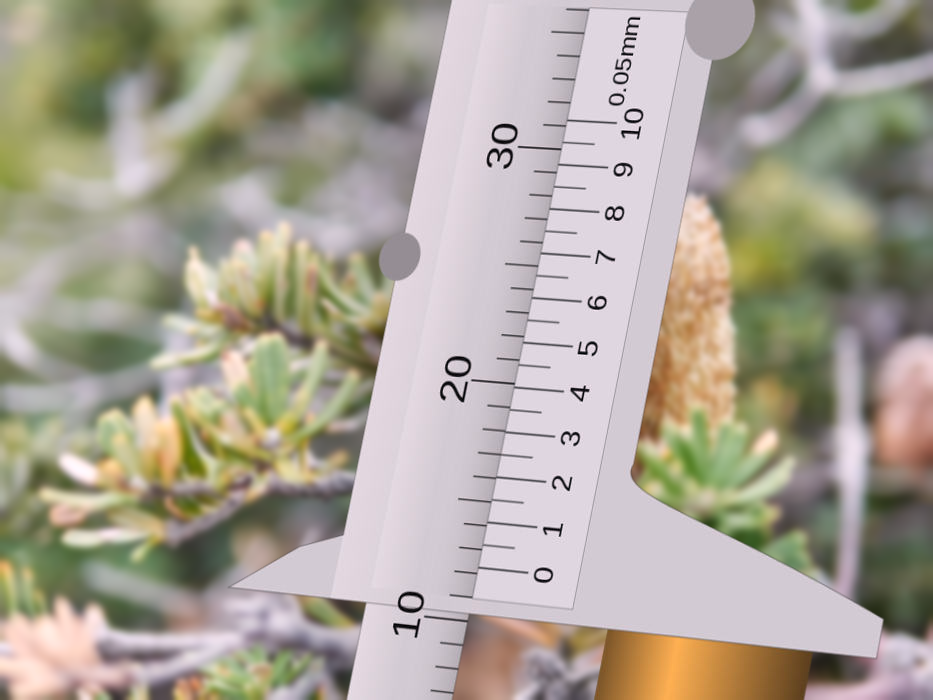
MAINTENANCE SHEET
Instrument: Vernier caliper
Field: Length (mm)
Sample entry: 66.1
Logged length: 12.25
